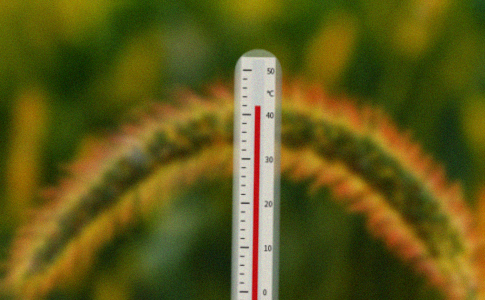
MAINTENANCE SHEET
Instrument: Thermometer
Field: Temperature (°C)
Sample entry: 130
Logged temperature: 42
